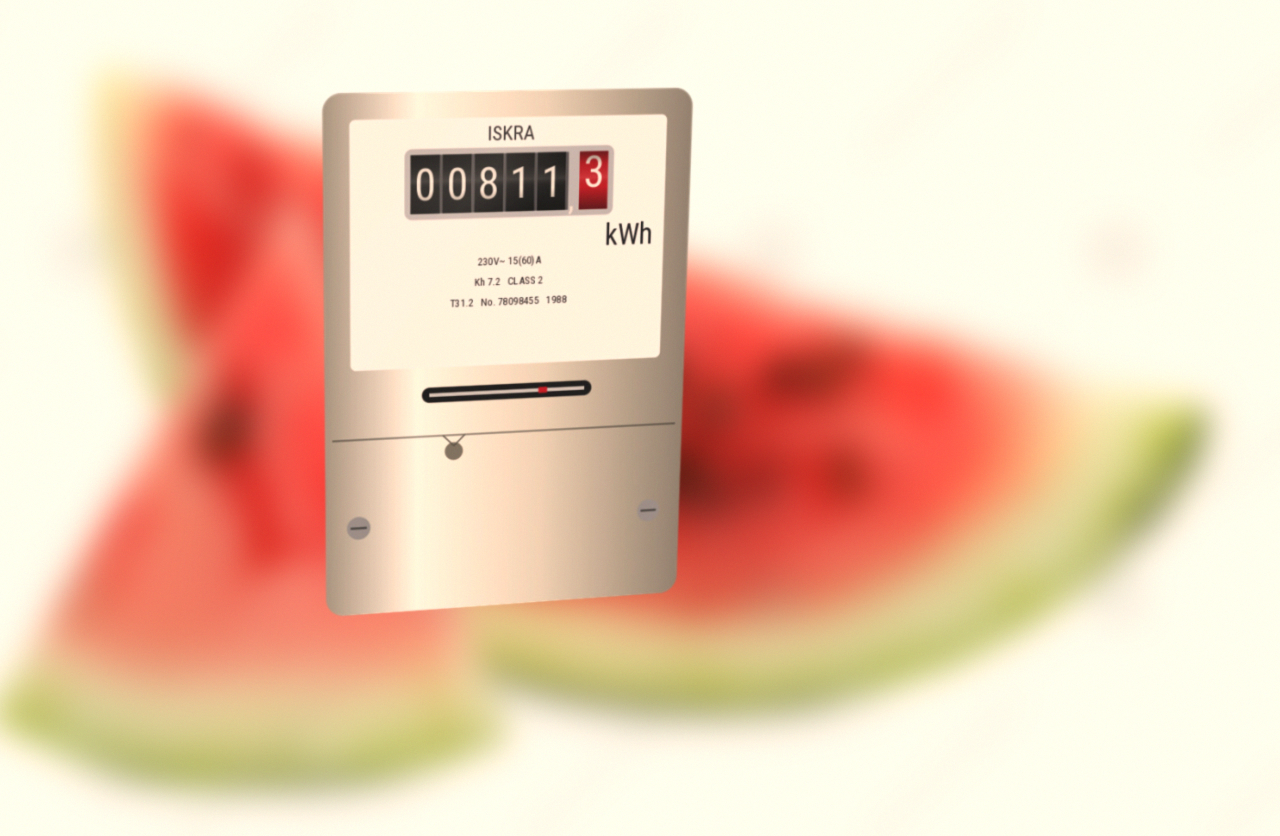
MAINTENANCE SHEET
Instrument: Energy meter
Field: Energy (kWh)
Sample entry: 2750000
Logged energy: 811.3
